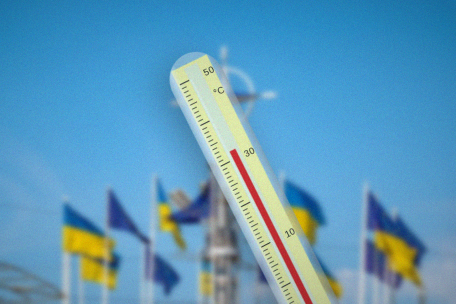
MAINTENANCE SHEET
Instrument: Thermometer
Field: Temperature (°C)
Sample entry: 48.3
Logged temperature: 32
